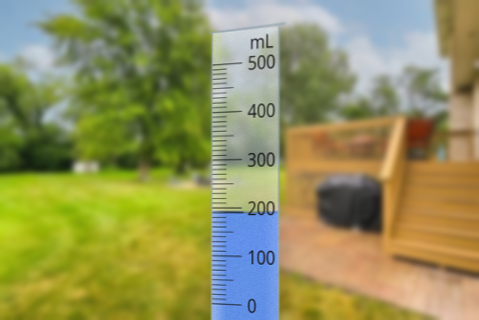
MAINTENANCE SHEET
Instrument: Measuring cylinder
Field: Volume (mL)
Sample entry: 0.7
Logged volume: 190
